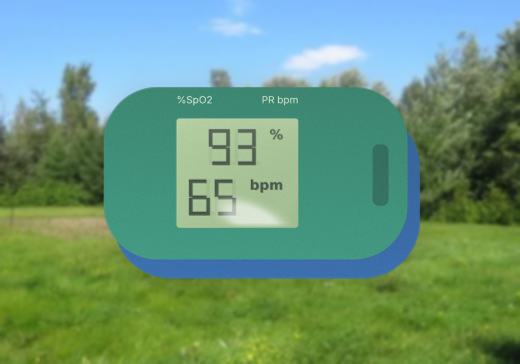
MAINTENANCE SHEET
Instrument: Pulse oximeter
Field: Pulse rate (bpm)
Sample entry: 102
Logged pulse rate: 65
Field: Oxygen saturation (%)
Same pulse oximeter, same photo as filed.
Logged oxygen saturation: 93
